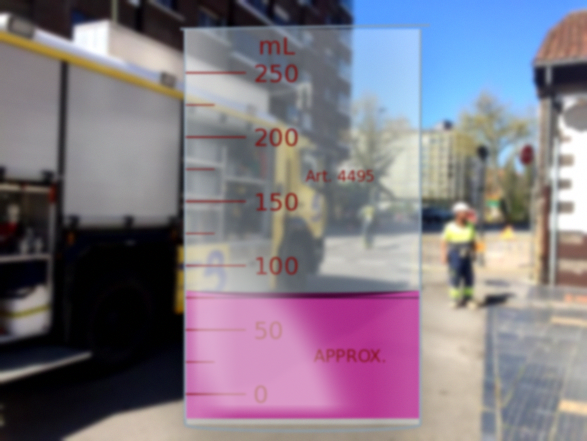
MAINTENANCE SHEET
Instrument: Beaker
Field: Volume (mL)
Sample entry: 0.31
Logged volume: 75
